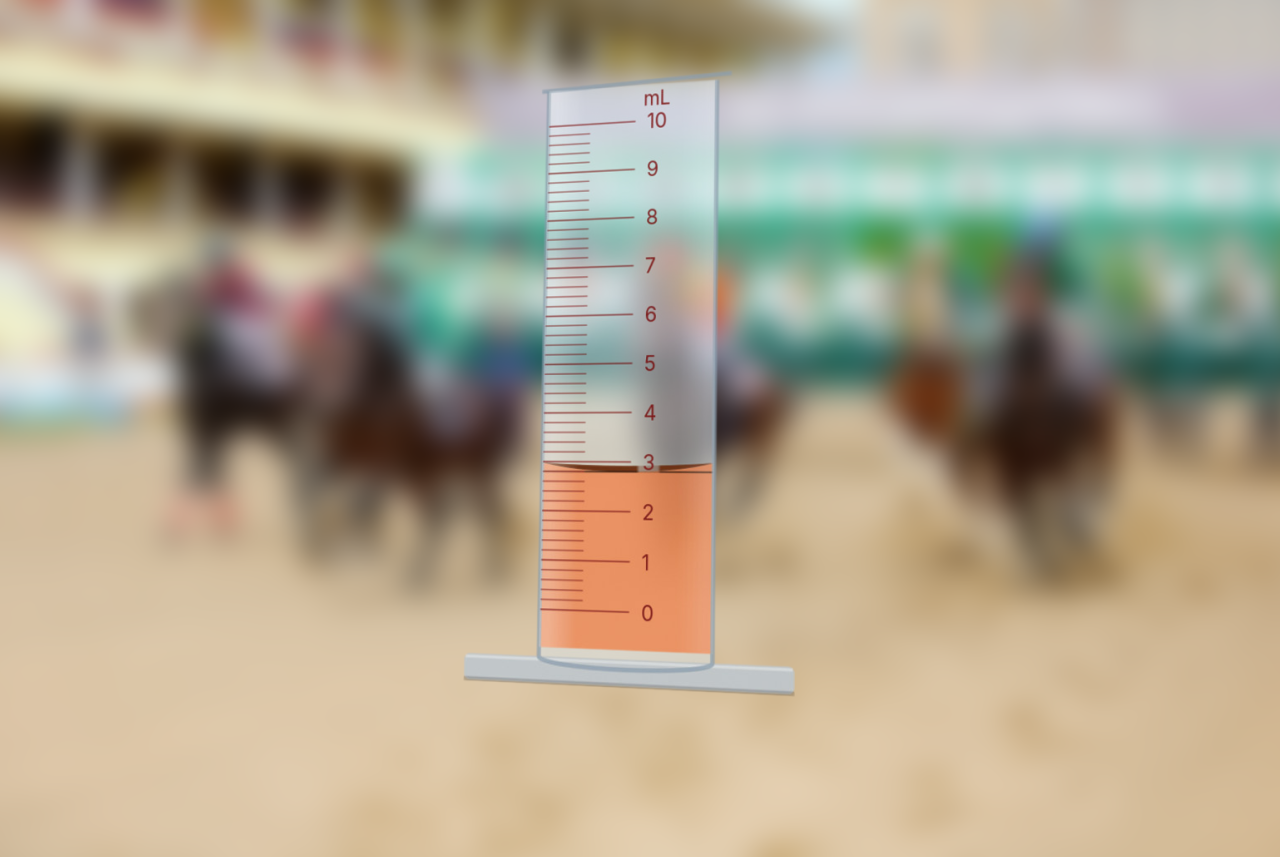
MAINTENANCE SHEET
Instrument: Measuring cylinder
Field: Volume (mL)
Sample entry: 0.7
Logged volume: 2.8
